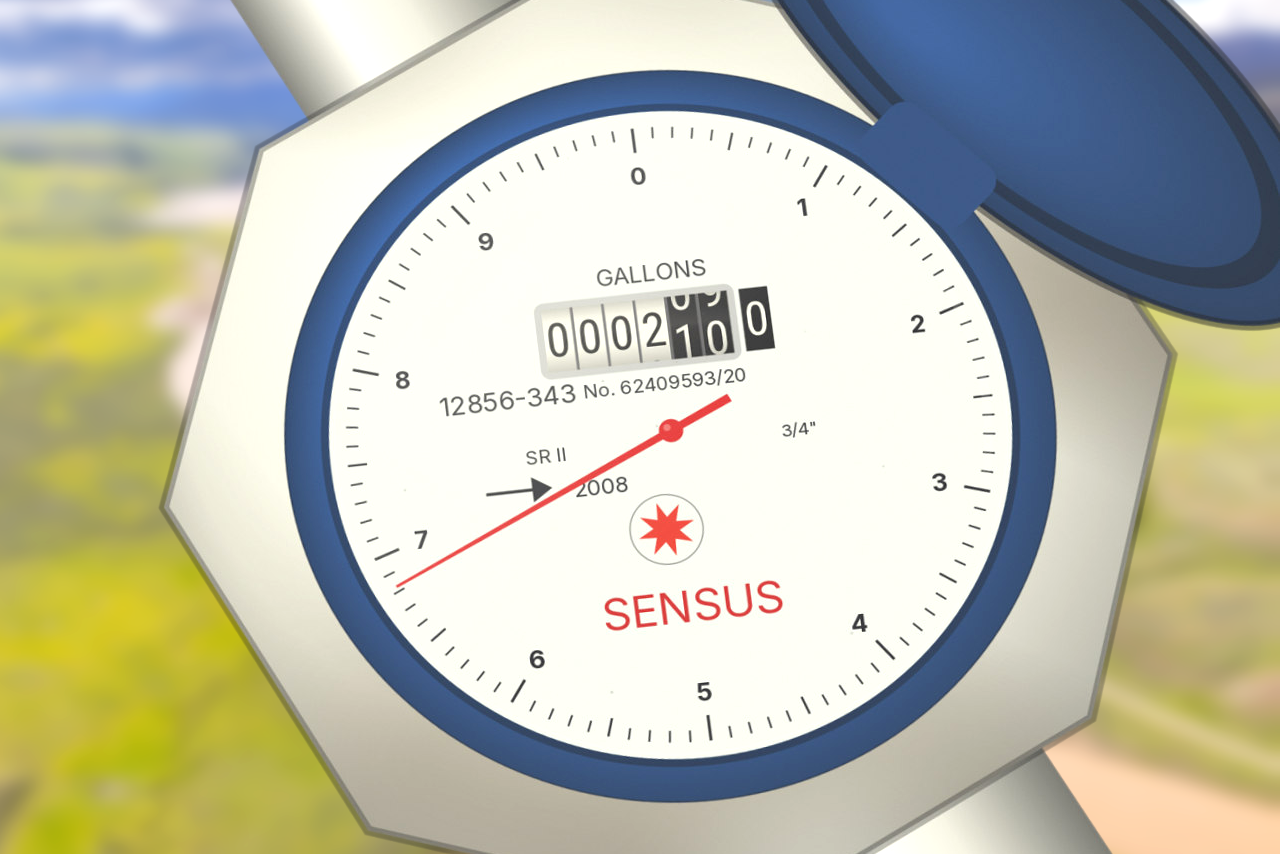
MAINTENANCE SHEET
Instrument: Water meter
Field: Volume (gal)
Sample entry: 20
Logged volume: 2096.8
